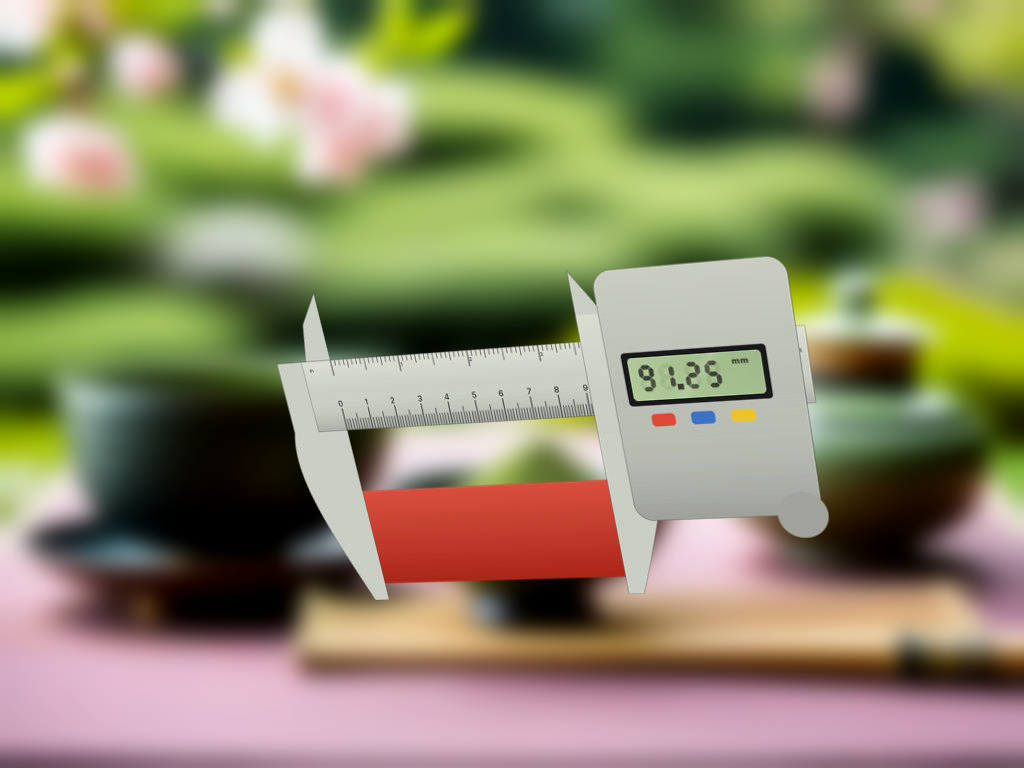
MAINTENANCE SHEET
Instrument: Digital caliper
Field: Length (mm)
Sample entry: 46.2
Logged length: 91.25
